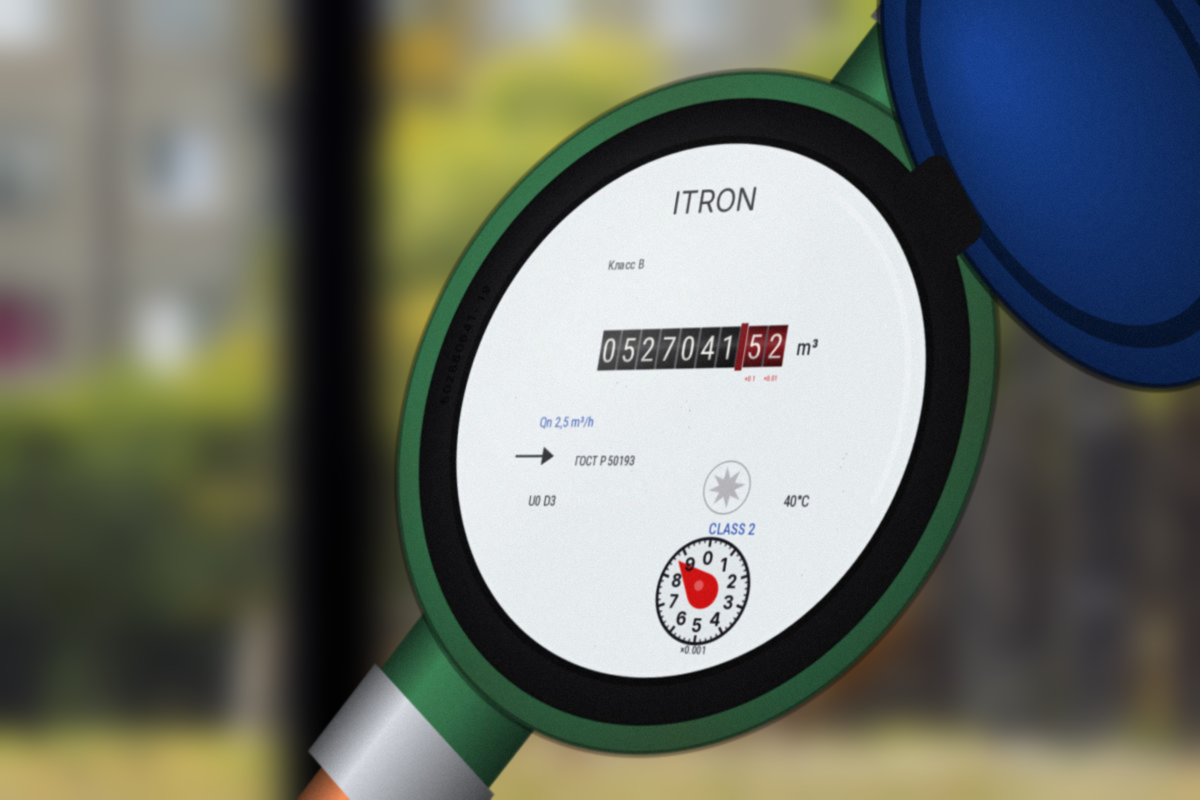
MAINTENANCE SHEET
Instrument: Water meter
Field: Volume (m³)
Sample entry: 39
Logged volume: 527041.528
